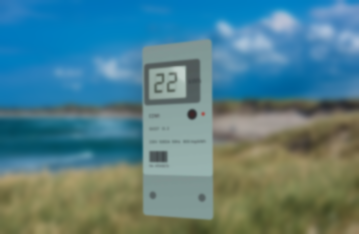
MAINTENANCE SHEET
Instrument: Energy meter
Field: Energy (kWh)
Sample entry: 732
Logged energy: 22
